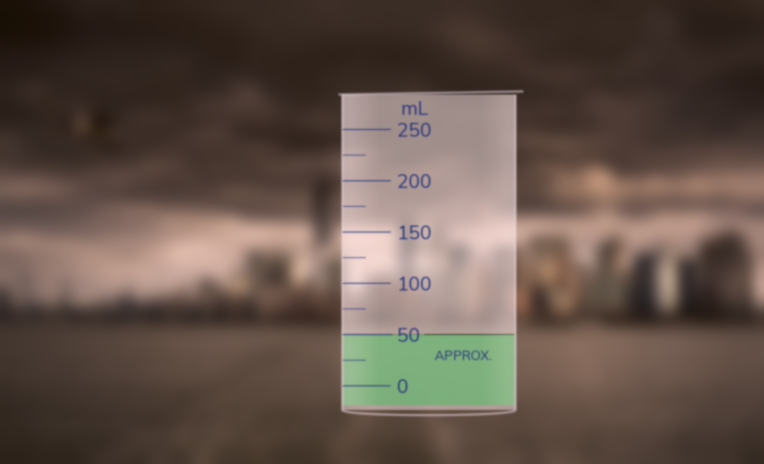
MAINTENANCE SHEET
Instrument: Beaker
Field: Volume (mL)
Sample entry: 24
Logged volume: 50
